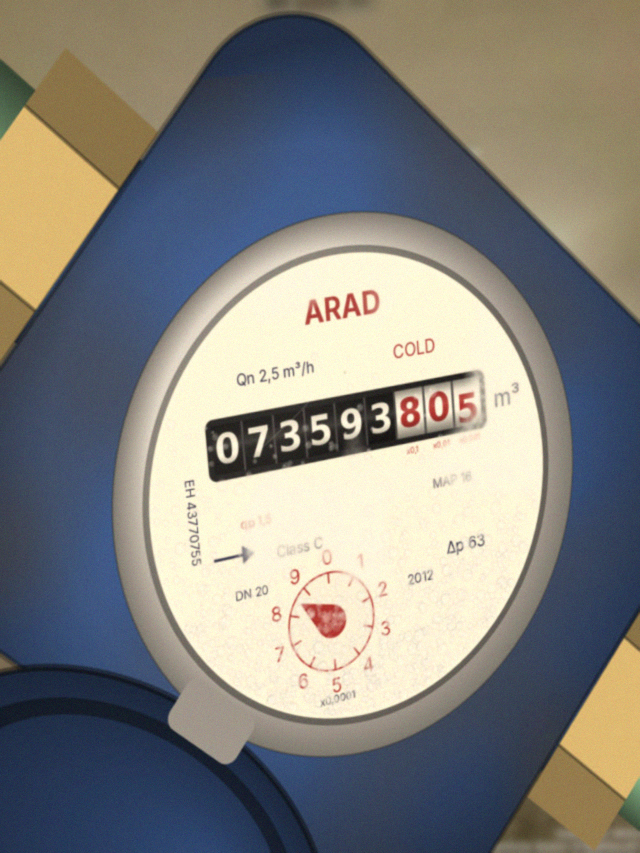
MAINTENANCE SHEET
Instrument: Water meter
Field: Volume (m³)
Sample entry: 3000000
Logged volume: 73593.8048
